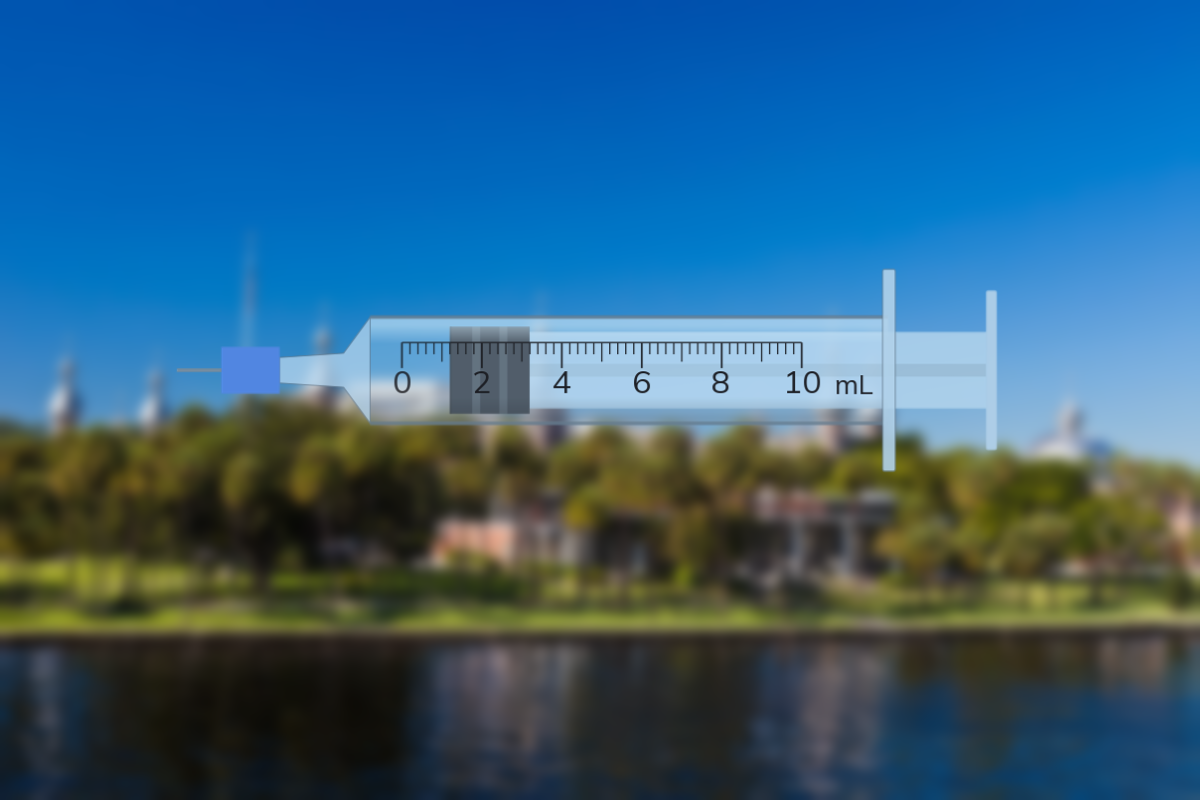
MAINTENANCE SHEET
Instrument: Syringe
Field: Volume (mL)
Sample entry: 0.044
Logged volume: 1.2
